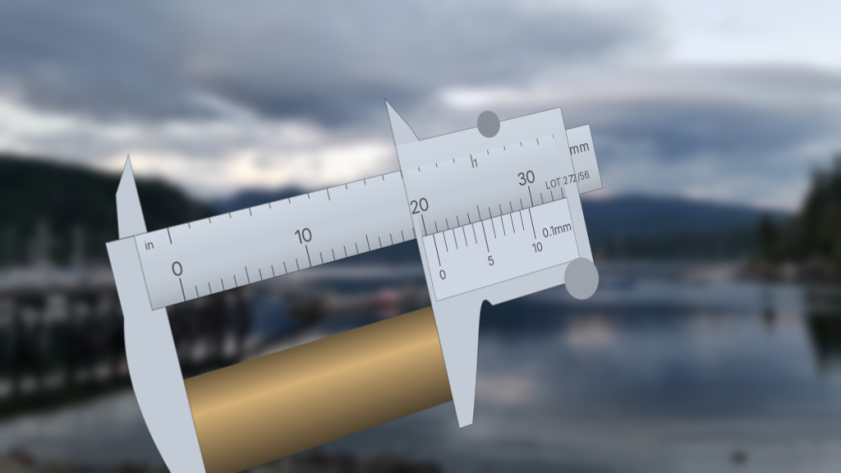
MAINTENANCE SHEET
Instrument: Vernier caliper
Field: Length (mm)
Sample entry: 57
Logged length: 20.6
